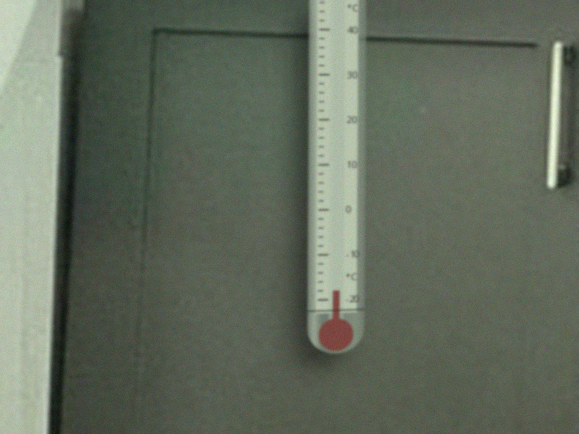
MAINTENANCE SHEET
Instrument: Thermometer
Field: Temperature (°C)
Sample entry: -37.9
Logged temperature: -18
